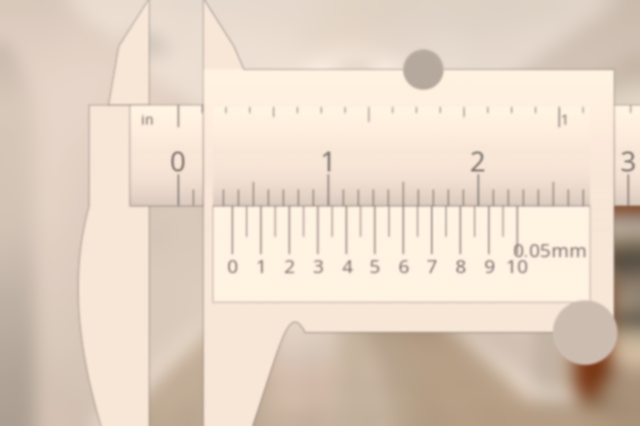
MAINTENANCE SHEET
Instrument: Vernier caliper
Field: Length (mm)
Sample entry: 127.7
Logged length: 3.6
